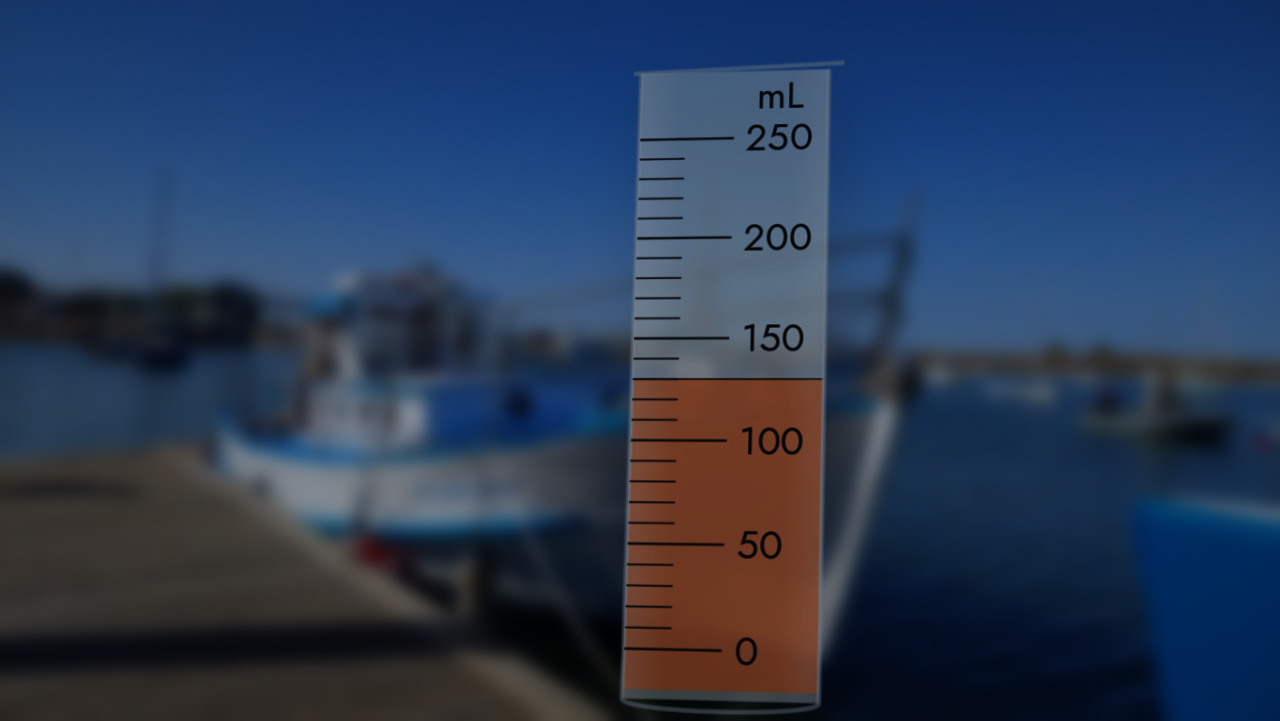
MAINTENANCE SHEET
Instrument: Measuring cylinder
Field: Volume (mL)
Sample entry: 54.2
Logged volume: 130
